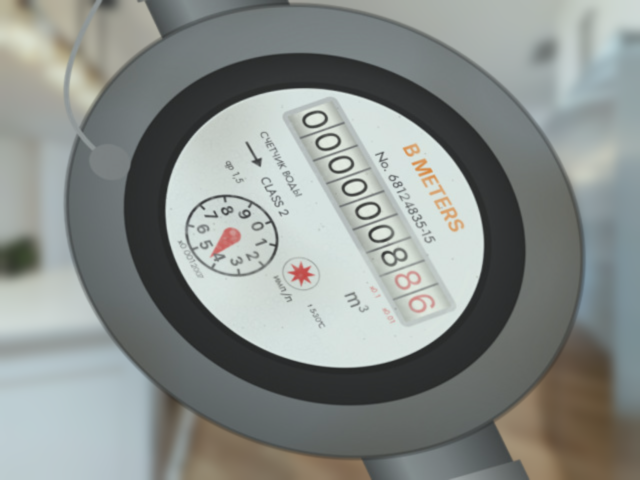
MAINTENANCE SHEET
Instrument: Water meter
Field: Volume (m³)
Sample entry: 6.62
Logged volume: 8.864
